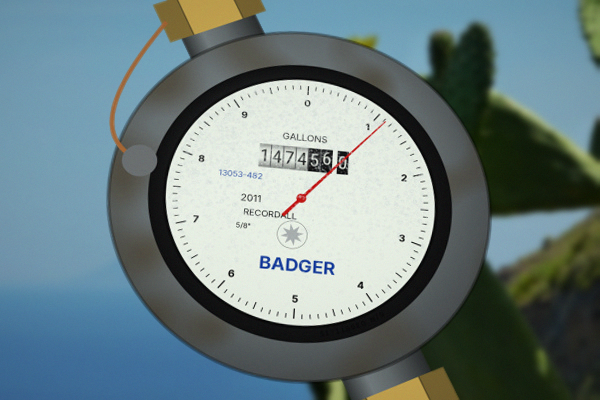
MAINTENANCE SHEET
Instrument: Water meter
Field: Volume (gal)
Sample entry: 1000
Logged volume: 1474561.1
